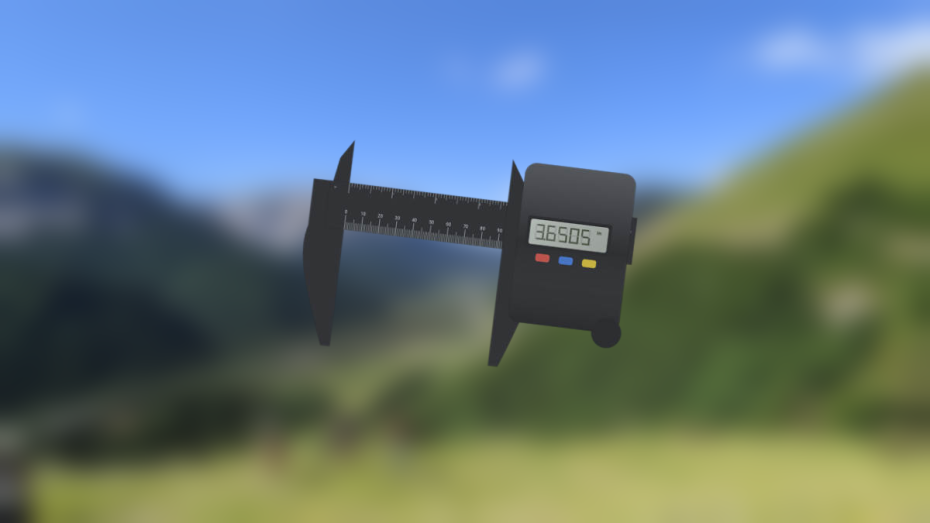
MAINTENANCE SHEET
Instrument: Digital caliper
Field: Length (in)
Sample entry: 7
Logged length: 3.6505
